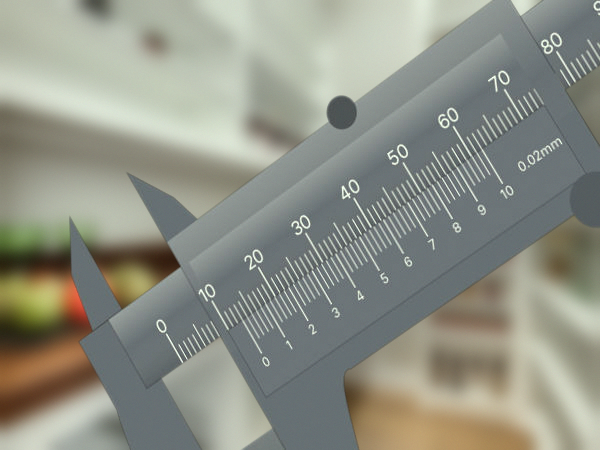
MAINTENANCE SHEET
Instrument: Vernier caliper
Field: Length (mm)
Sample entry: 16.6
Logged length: 13.0
